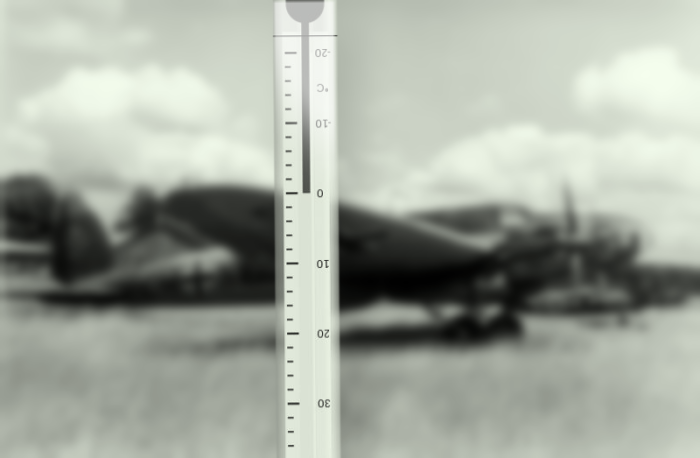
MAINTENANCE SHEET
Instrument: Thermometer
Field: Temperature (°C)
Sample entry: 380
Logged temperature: 0
